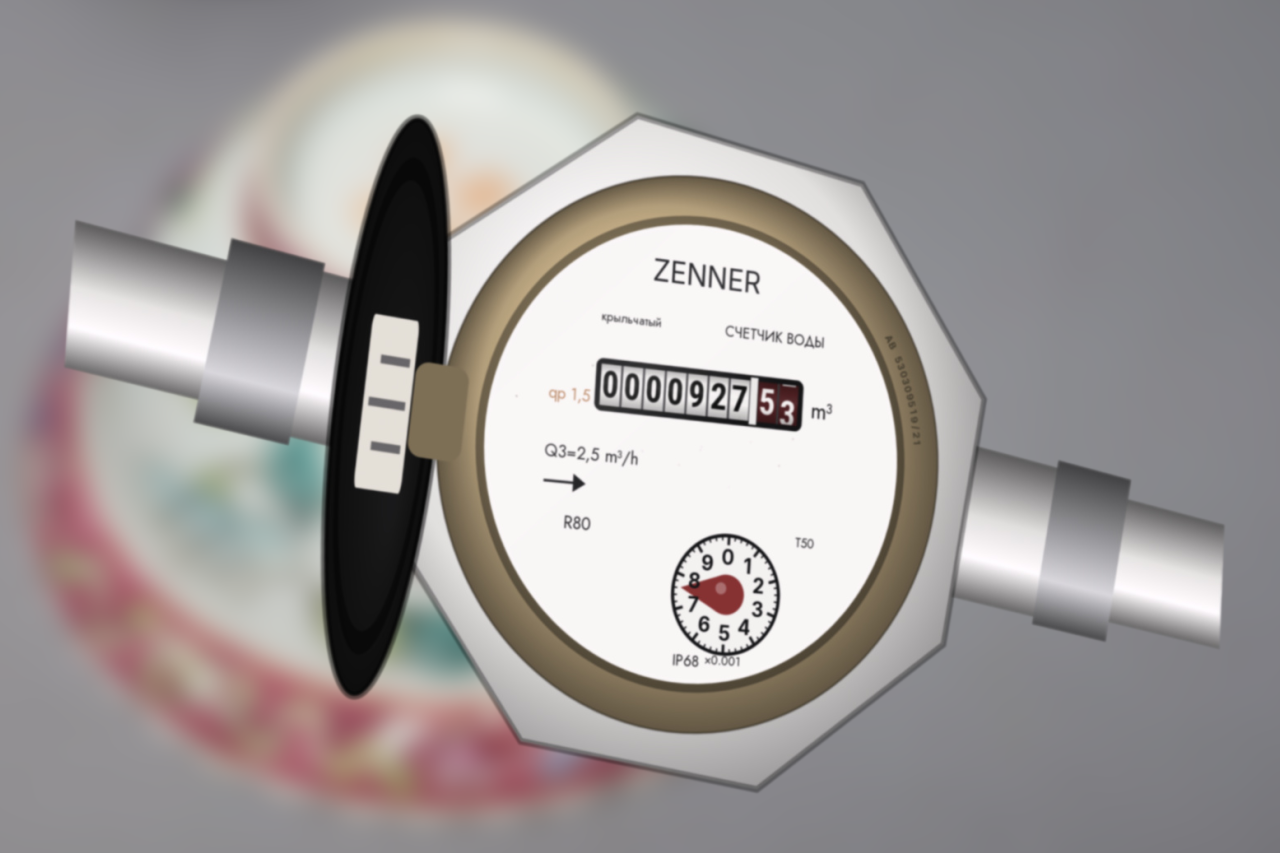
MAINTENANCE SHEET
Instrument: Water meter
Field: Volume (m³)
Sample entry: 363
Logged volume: 927.527
